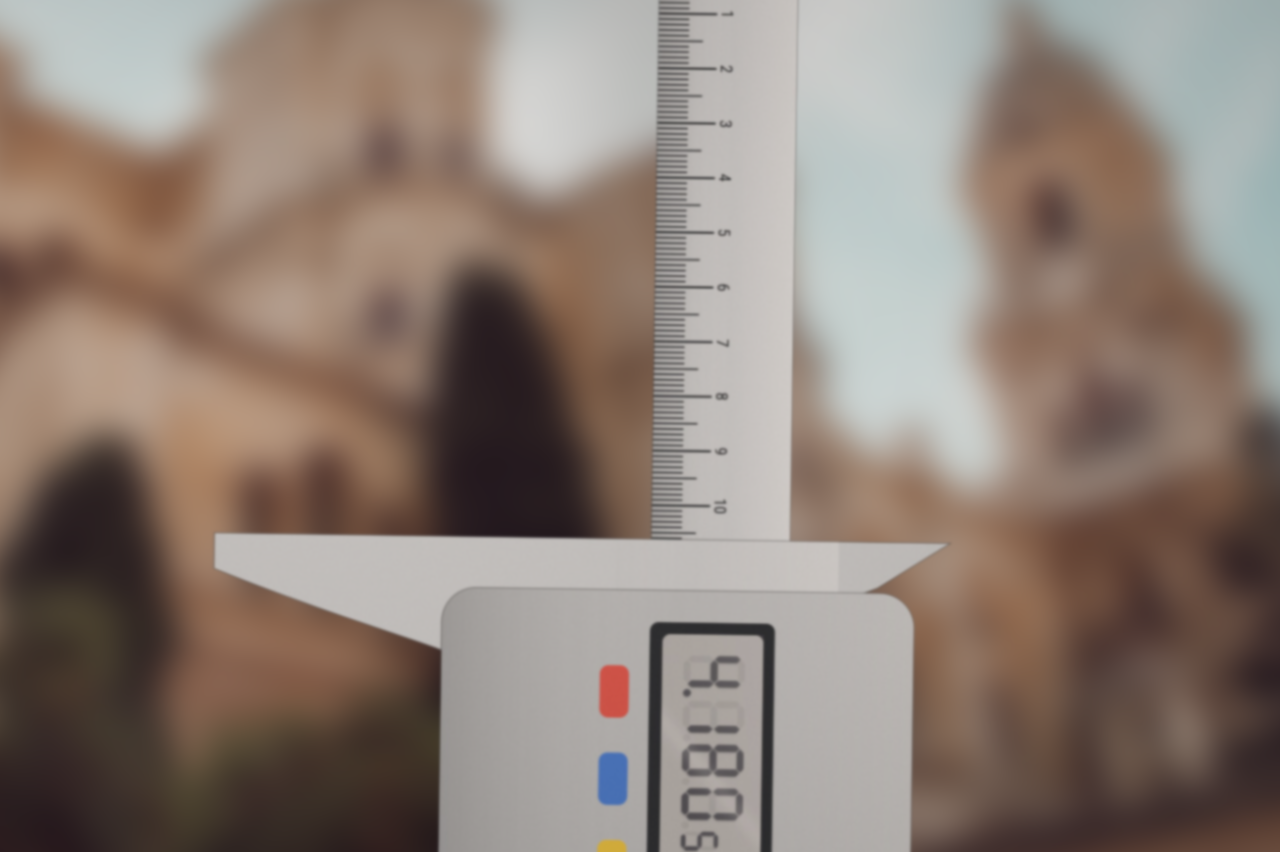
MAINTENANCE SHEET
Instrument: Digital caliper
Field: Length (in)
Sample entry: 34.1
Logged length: 4.1805
